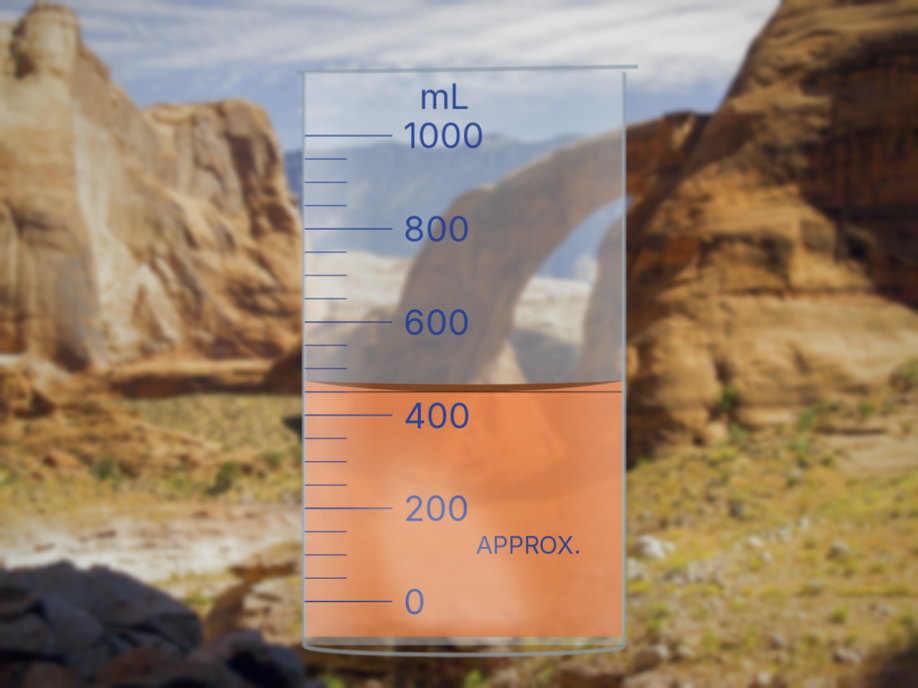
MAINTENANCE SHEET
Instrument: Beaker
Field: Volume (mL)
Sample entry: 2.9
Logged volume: 450
